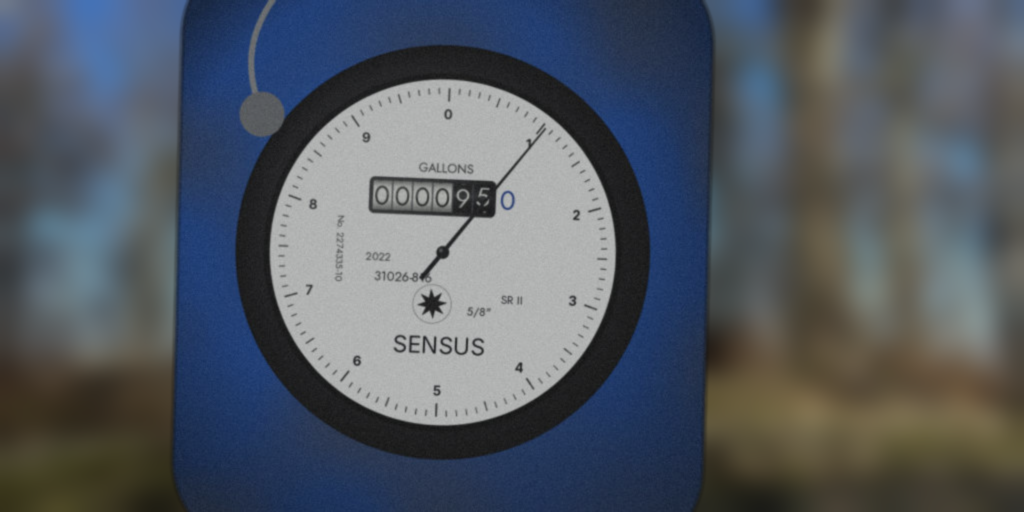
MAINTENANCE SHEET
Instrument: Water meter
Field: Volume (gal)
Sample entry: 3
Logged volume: 951.0
